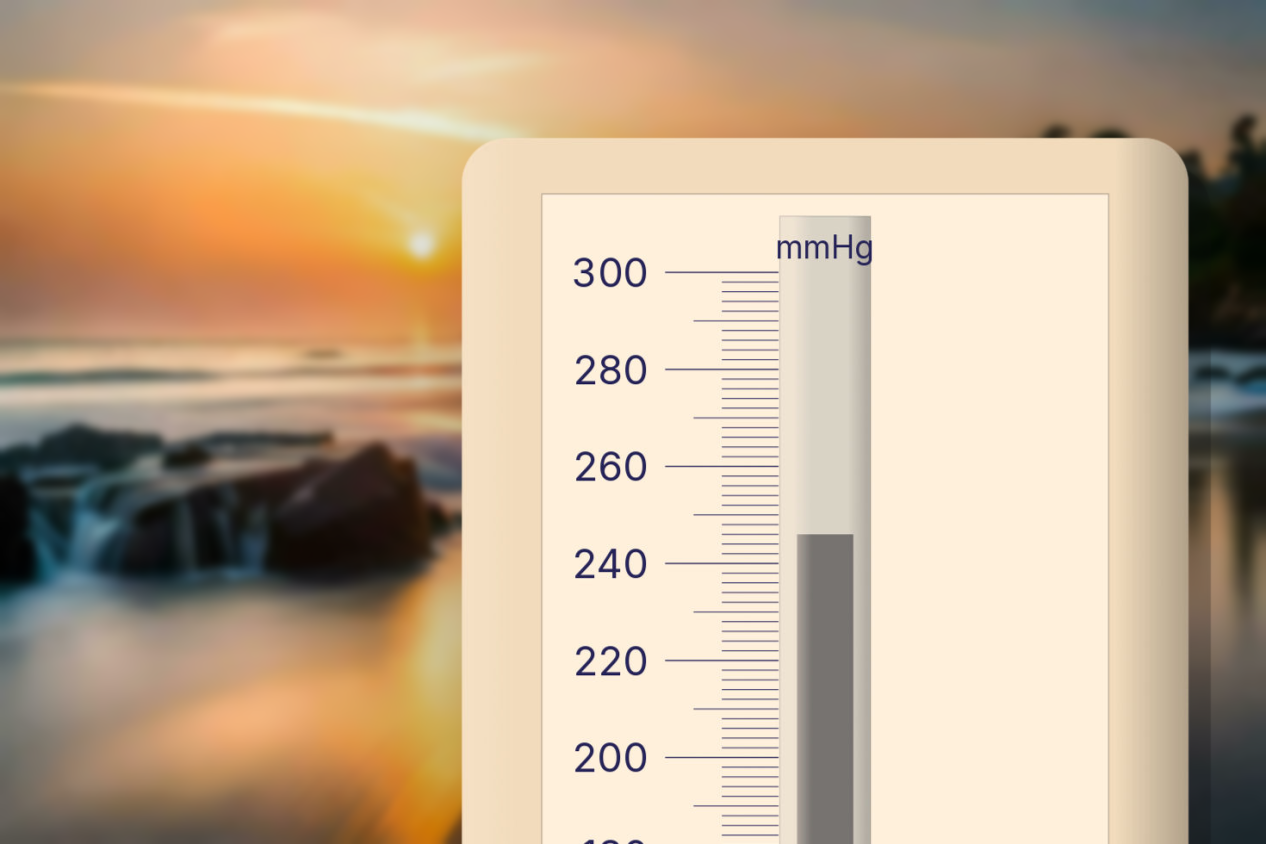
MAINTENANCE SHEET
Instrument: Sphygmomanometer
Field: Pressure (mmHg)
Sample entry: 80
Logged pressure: 246
